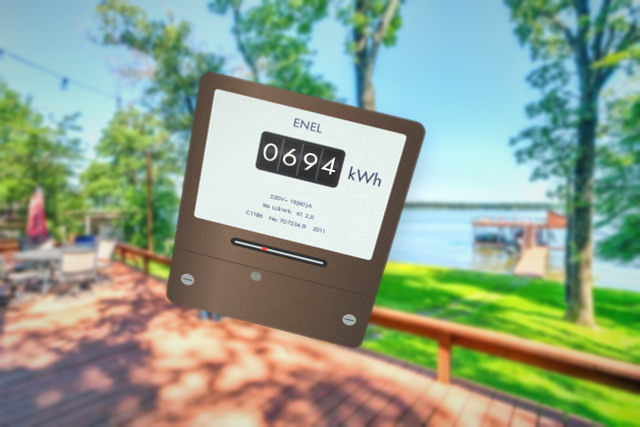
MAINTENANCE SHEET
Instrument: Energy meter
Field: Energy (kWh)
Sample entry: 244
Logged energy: 694
